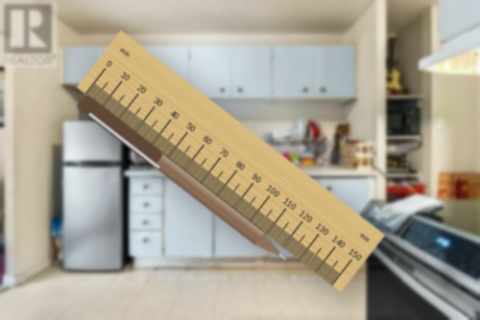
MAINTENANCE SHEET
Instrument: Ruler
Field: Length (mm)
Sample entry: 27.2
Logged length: 125
